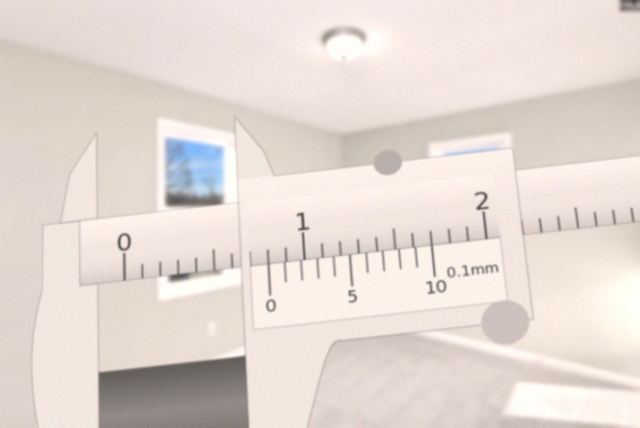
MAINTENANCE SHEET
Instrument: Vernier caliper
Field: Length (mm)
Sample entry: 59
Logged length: 8.0
